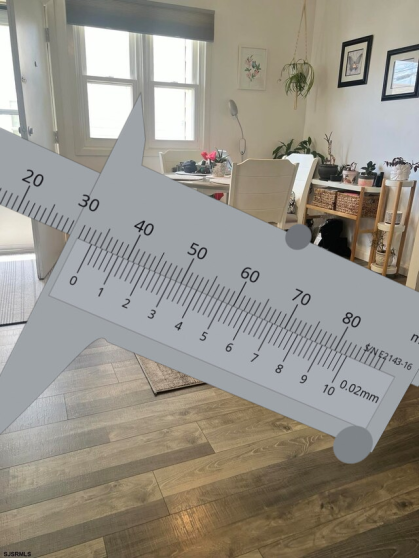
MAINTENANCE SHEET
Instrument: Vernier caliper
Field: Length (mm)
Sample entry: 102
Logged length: 33.4
